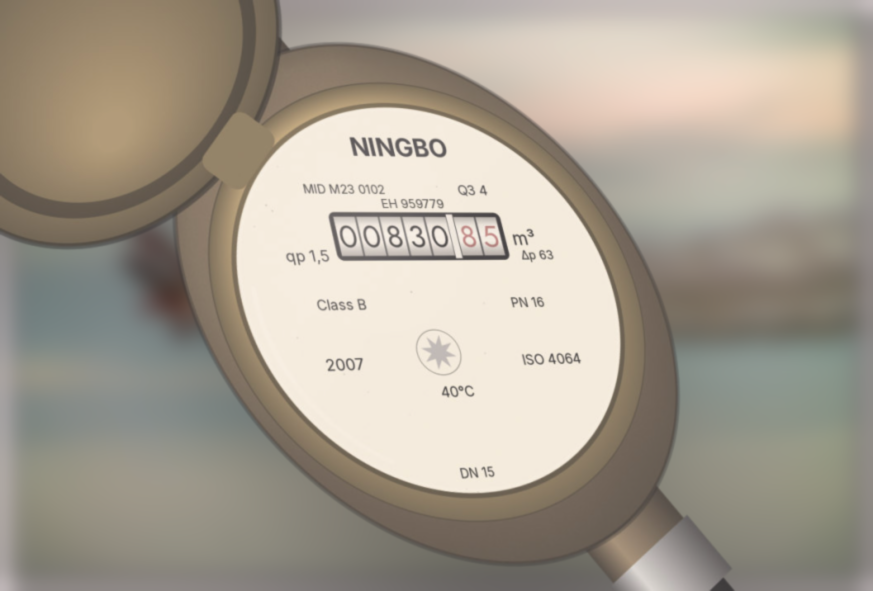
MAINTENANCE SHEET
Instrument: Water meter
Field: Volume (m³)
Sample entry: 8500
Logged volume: 830.85
